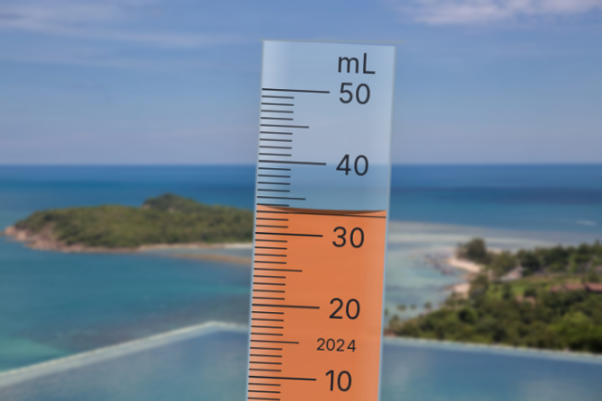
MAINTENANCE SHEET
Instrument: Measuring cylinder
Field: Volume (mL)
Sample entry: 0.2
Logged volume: 33
